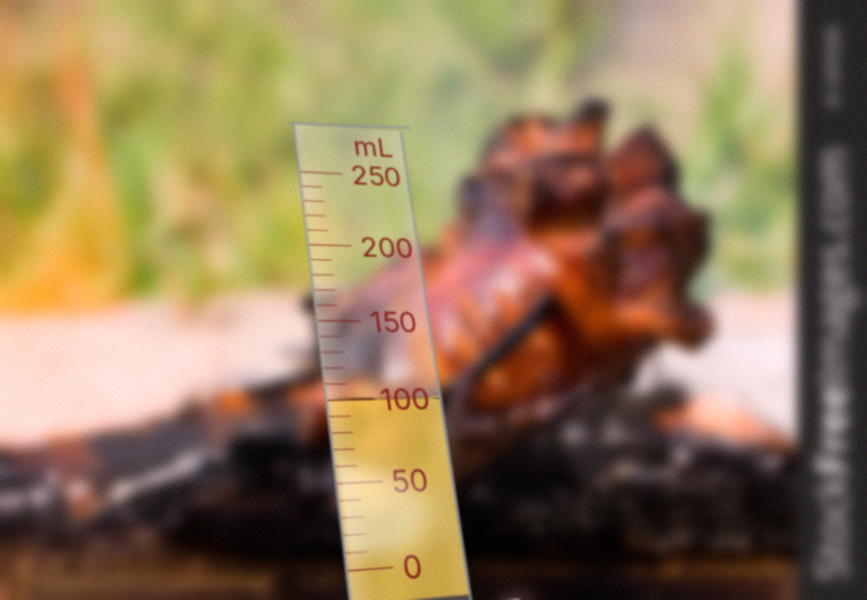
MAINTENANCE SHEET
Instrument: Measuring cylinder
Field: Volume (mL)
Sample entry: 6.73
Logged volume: 100
